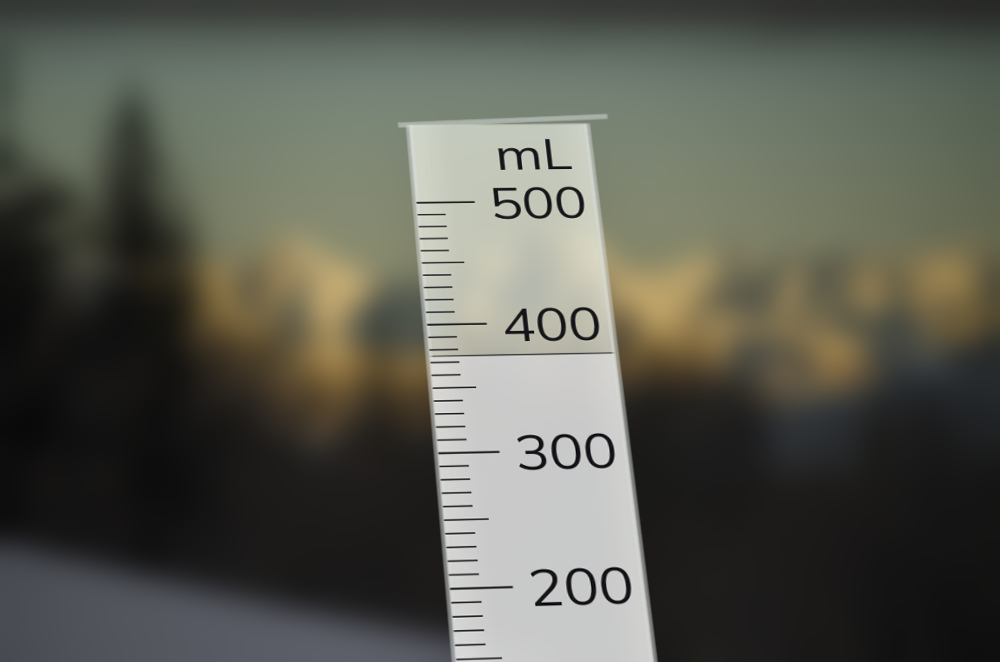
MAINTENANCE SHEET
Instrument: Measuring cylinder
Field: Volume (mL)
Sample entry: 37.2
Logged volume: 375
